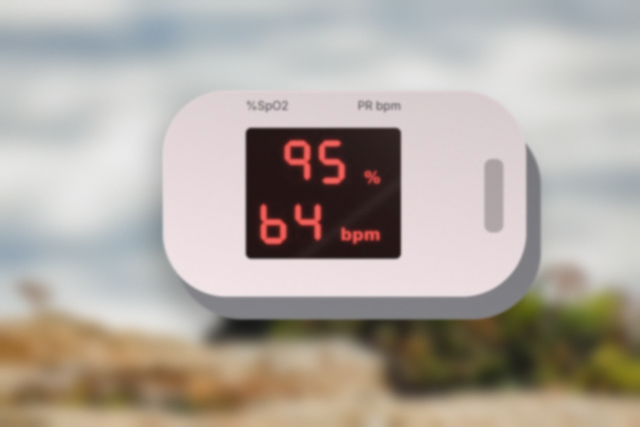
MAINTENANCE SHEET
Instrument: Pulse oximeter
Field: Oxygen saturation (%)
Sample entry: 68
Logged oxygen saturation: 95
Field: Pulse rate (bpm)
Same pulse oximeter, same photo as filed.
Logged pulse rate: 64
